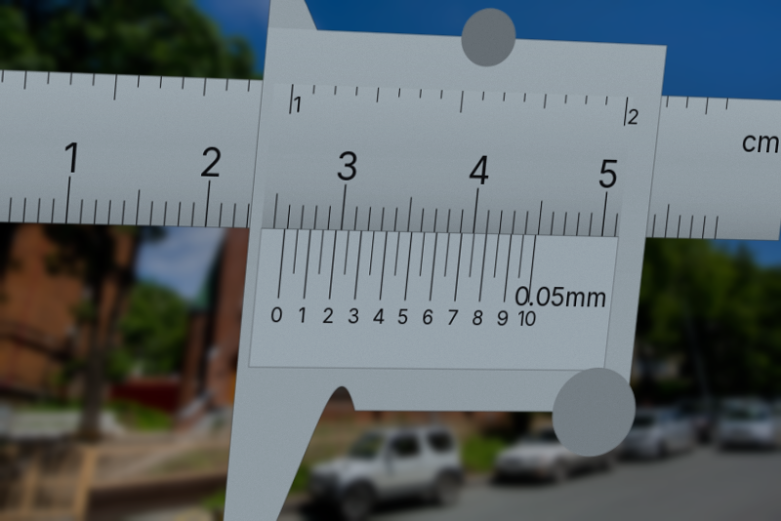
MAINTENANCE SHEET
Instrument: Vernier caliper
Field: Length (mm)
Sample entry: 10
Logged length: 25.8
